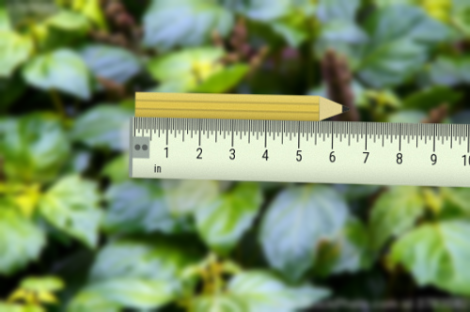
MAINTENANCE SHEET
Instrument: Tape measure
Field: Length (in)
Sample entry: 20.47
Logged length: 6.5
